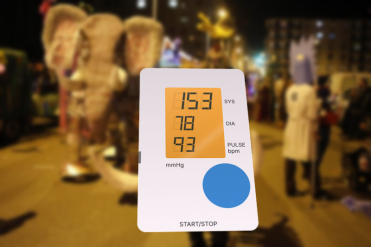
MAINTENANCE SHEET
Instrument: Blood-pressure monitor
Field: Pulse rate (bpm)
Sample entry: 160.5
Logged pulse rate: 93
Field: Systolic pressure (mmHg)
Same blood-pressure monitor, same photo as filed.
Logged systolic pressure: 153
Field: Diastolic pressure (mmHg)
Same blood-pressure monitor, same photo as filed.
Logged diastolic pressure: 78
